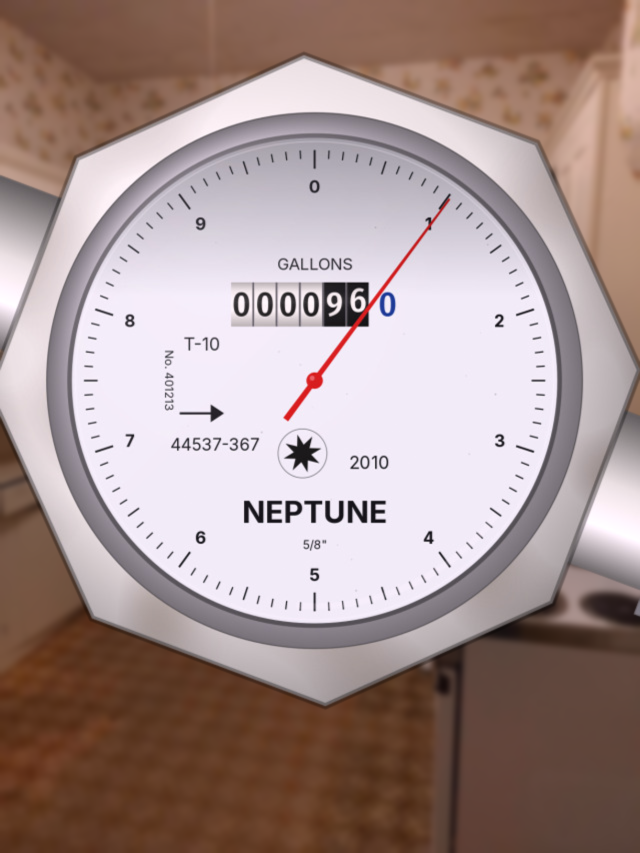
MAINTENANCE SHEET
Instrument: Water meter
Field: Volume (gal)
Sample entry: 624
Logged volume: 961.0
